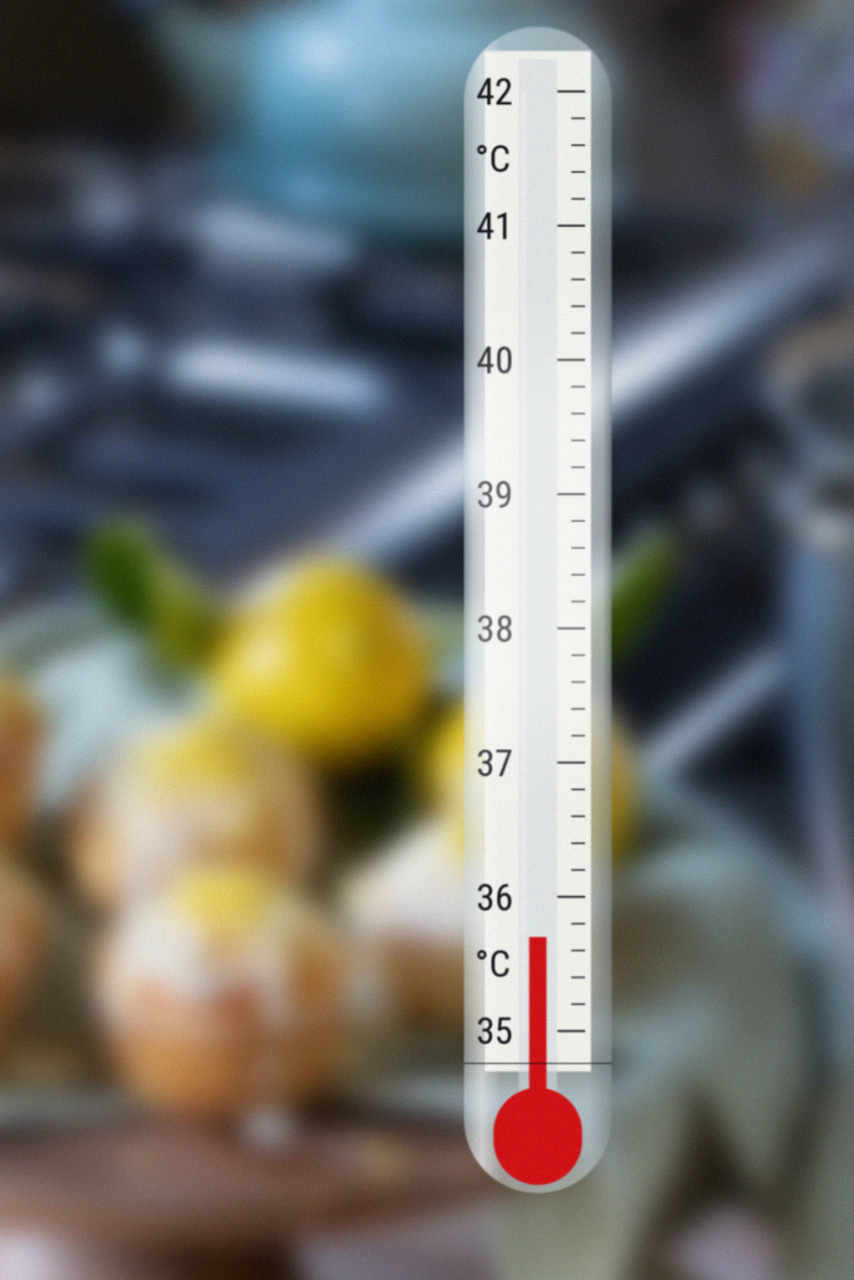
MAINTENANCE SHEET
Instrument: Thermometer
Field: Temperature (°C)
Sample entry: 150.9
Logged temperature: 35.7
